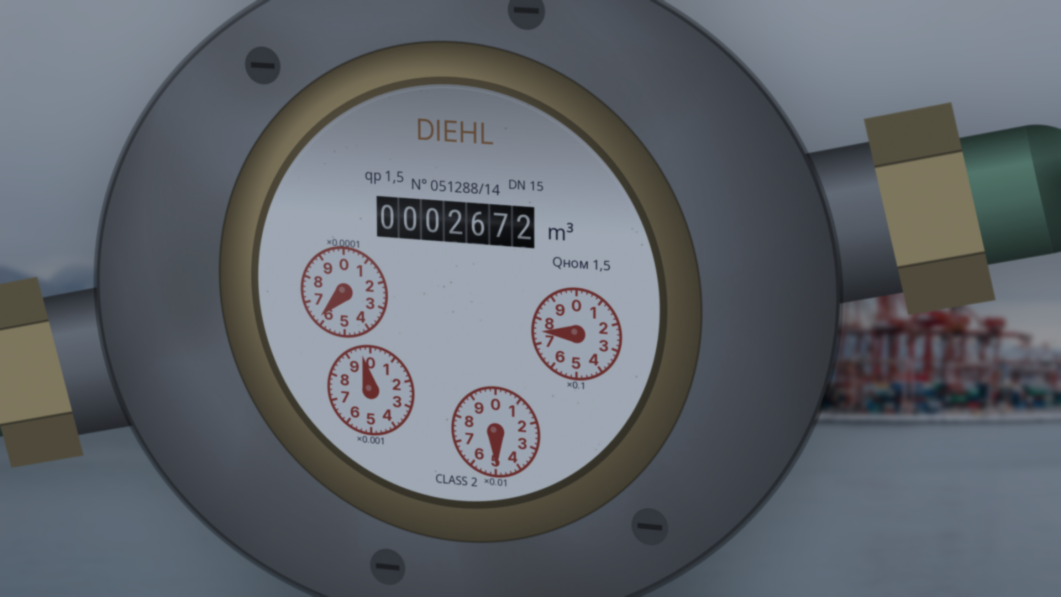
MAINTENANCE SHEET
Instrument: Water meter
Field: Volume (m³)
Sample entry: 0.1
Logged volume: 2672.7496
